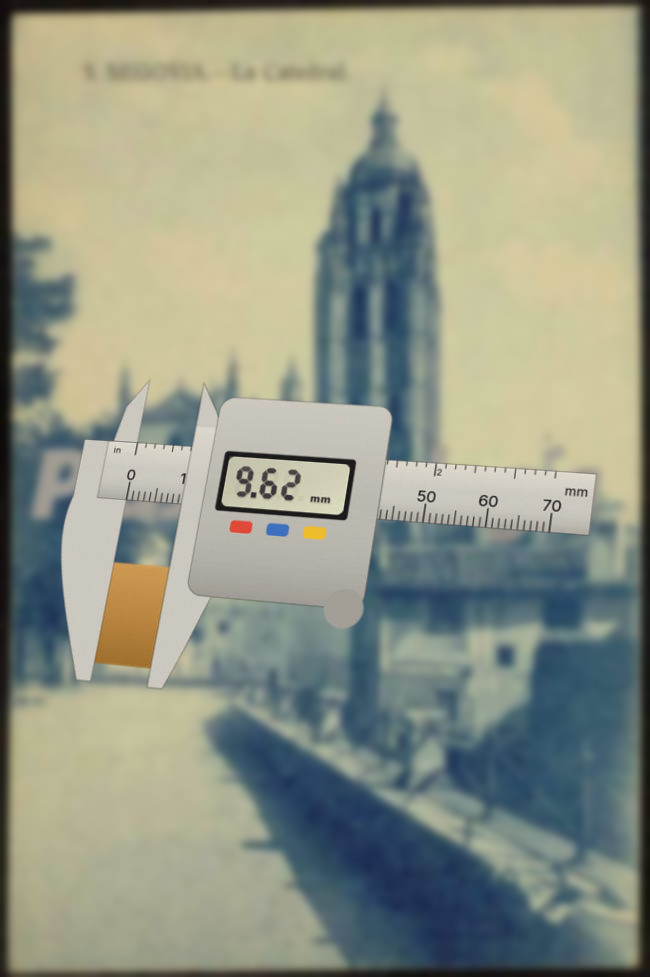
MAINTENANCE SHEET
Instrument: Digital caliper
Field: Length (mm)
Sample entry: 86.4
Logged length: 9.62
